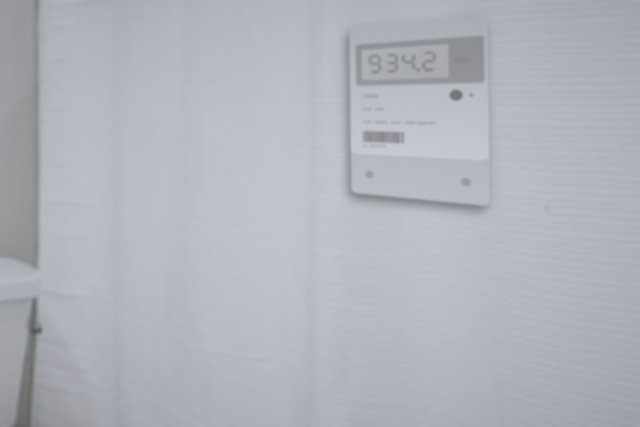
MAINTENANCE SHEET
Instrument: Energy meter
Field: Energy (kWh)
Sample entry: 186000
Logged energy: 934.2
